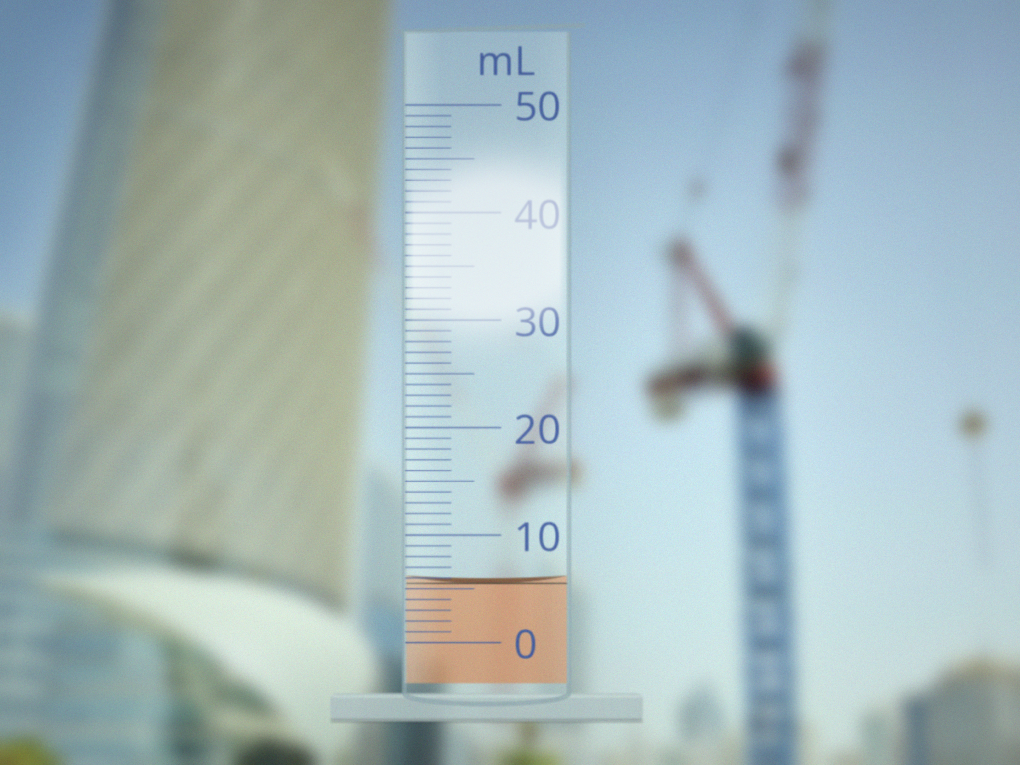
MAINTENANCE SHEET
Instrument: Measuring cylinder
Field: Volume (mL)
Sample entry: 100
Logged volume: 5.5
